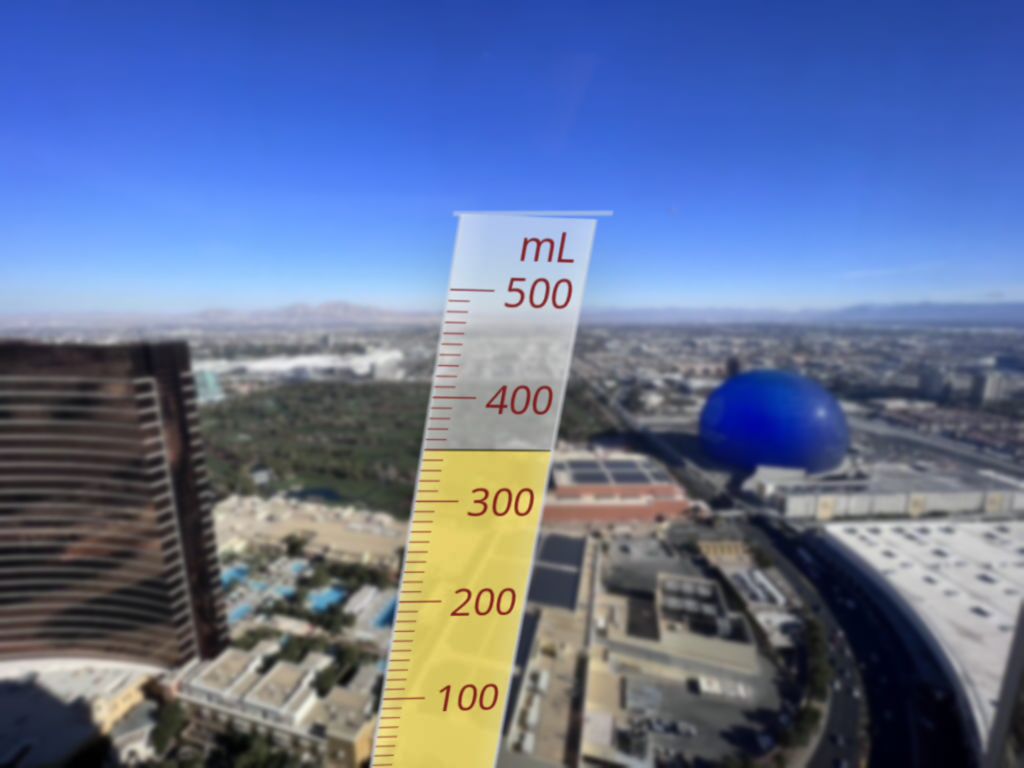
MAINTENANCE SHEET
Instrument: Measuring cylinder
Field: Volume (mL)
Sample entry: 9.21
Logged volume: 350
